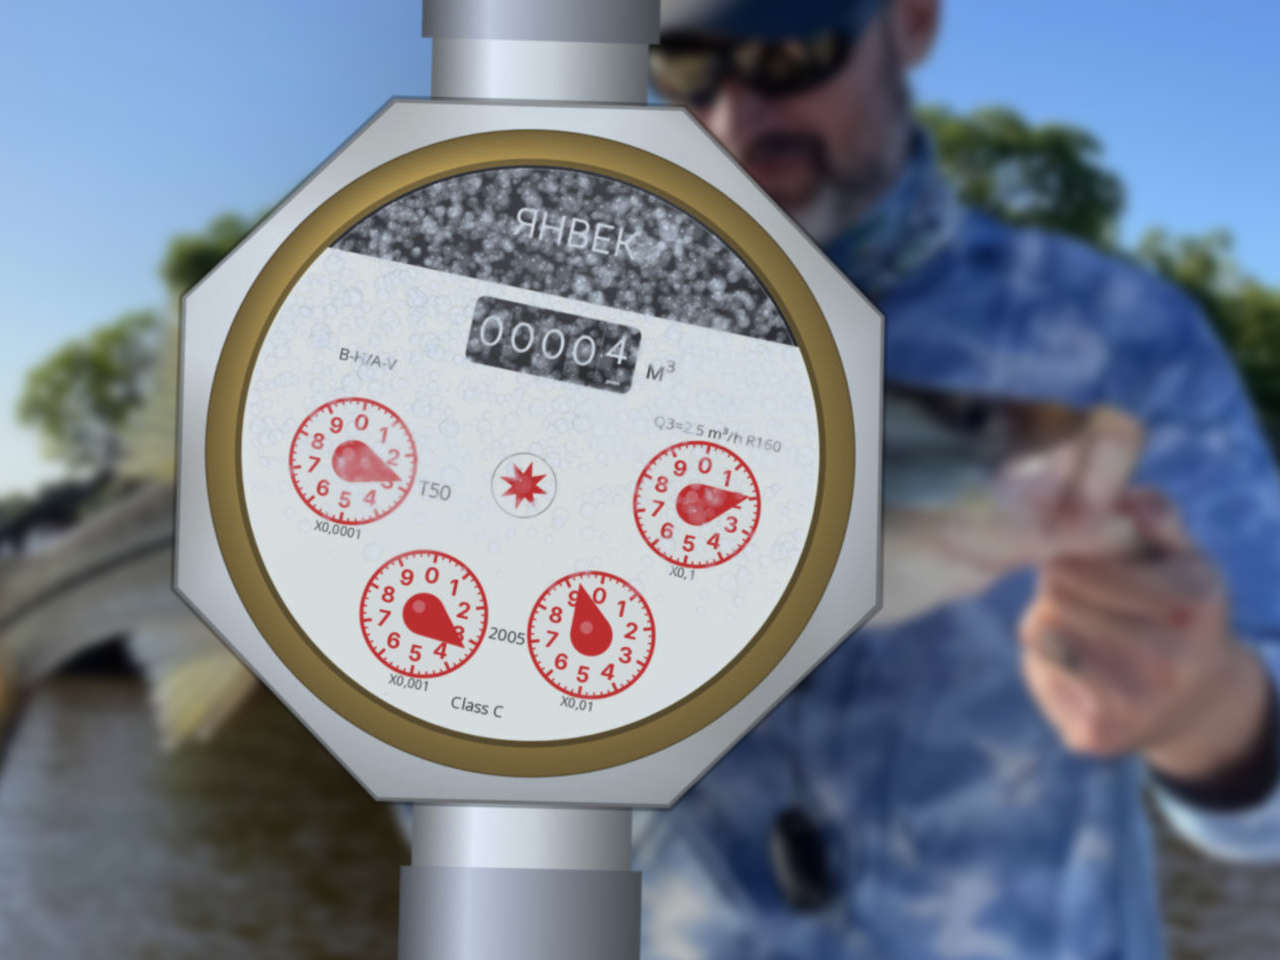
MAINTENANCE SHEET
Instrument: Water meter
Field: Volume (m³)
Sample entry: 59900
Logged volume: 4.1932
